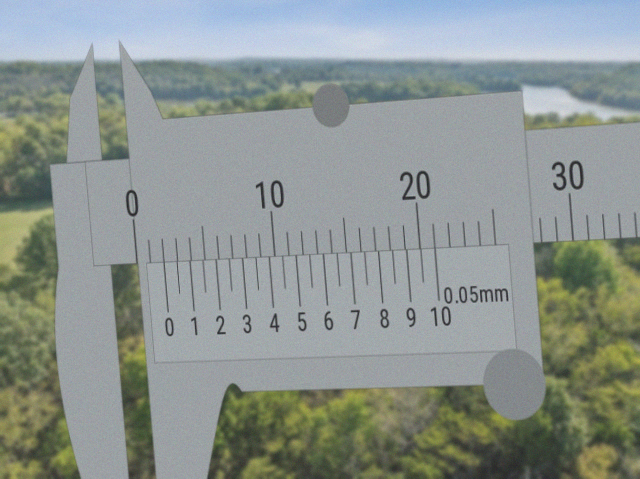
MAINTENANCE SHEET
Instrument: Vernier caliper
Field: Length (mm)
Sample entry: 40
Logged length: 2.0
